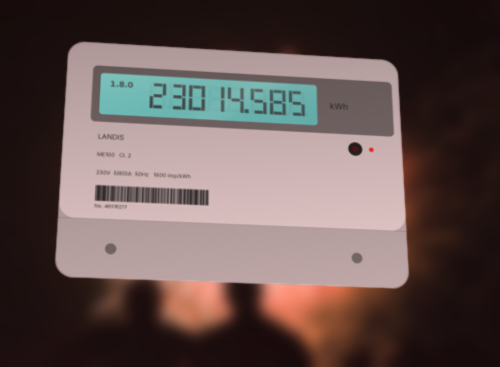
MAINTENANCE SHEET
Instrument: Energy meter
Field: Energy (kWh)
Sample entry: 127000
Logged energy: 23014.585
